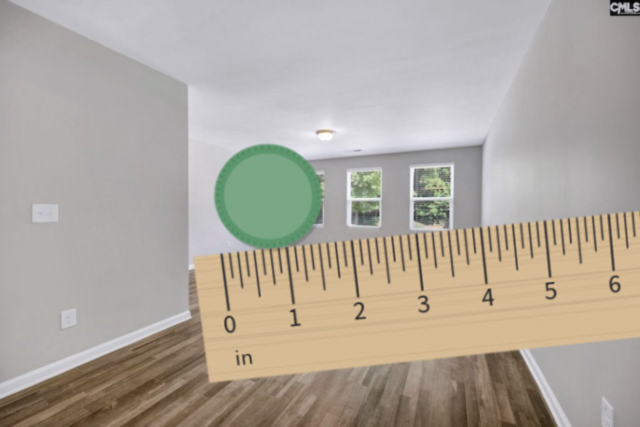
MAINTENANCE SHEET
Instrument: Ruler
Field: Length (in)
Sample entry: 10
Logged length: 1.625
